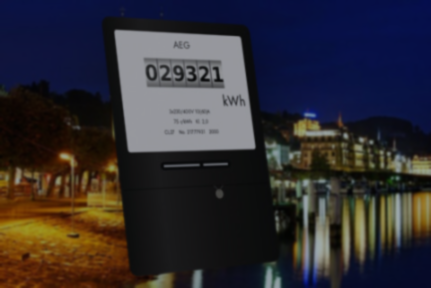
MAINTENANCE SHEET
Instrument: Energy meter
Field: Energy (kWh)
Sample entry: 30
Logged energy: 29321
